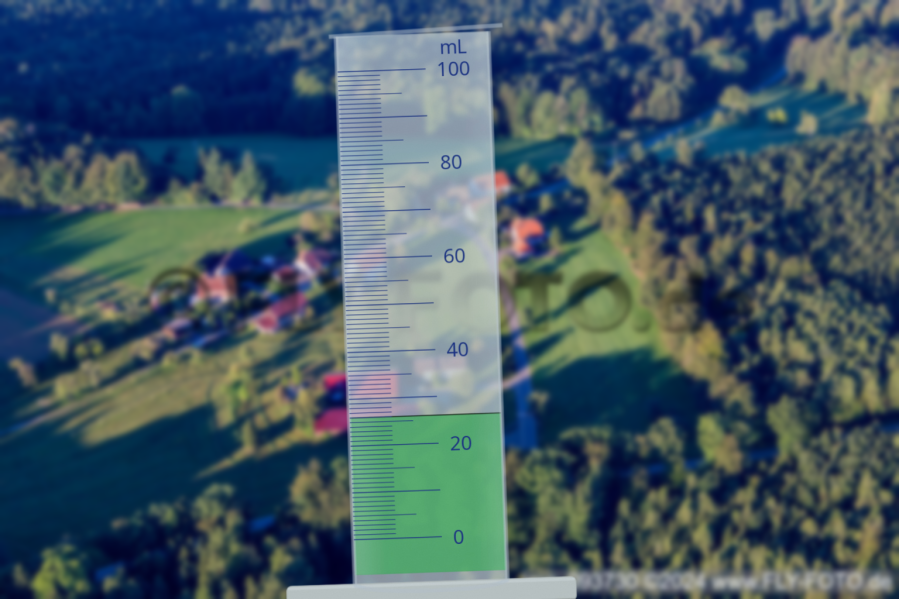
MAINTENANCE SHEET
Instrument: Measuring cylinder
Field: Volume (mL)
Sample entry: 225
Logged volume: 26
